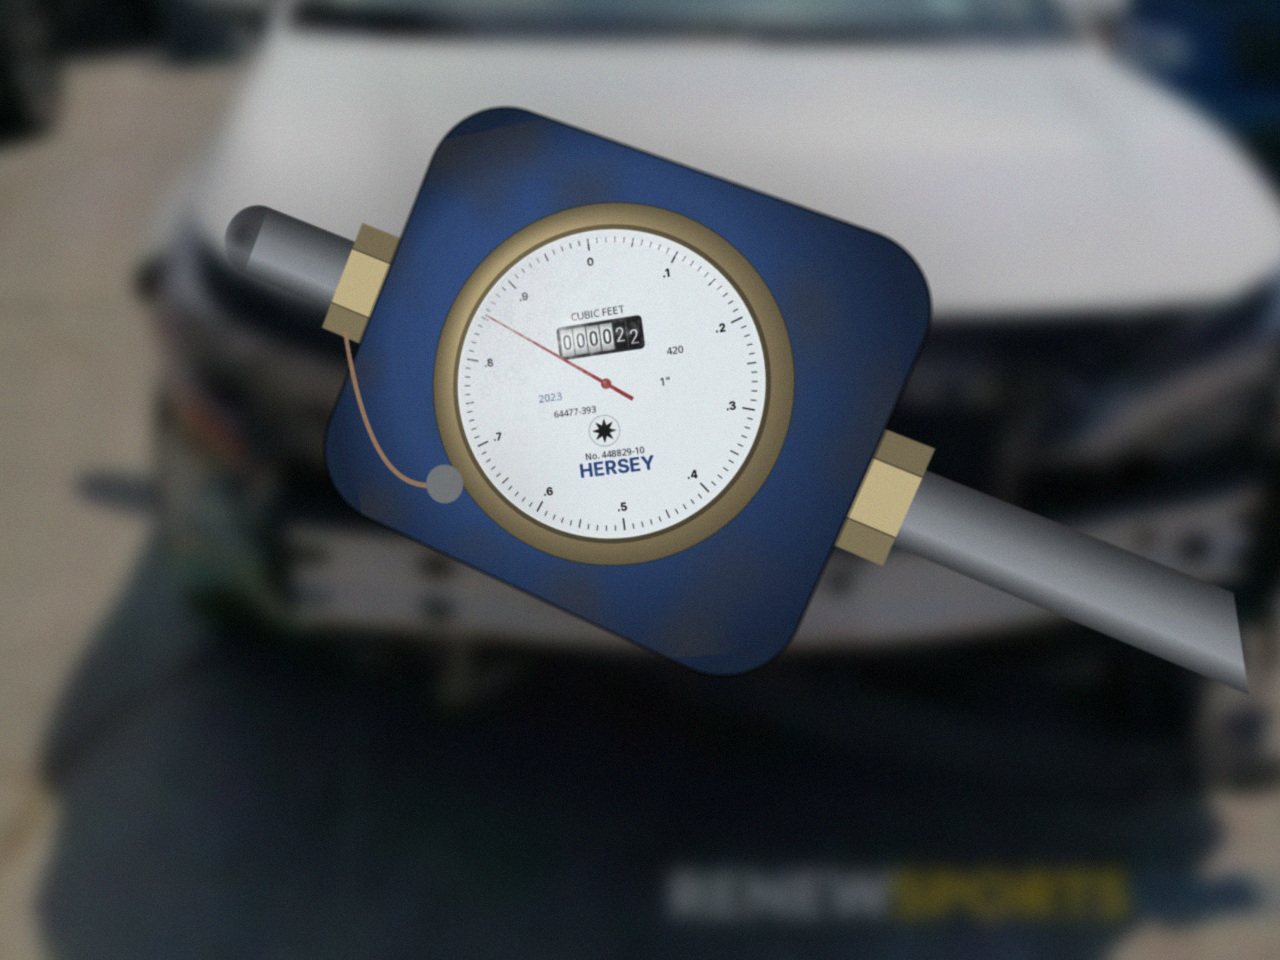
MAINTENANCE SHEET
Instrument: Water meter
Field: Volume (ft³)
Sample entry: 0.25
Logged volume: 21.85
